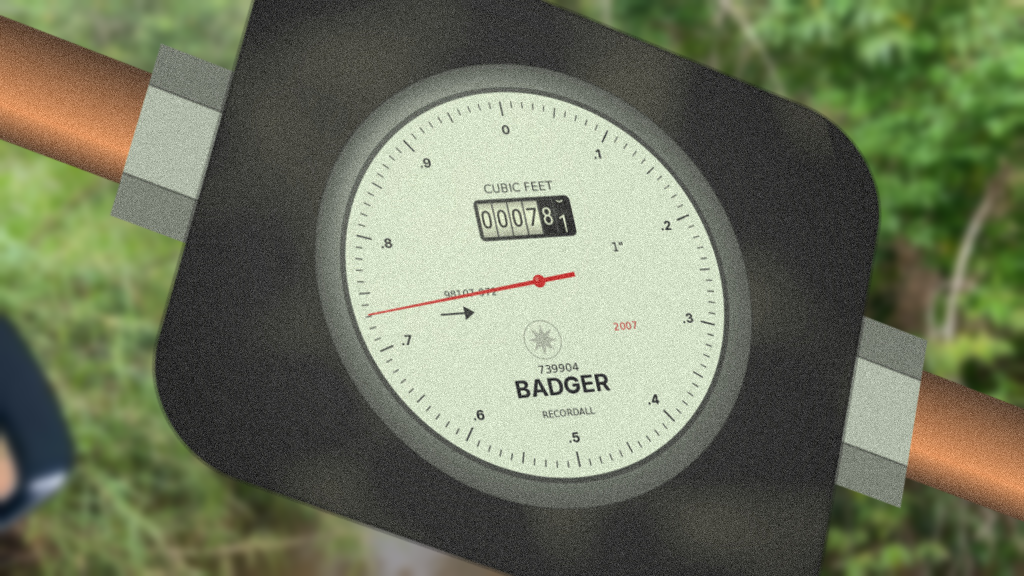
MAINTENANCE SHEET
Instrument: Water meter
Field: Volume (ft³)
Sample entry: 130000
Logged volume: 780.73
